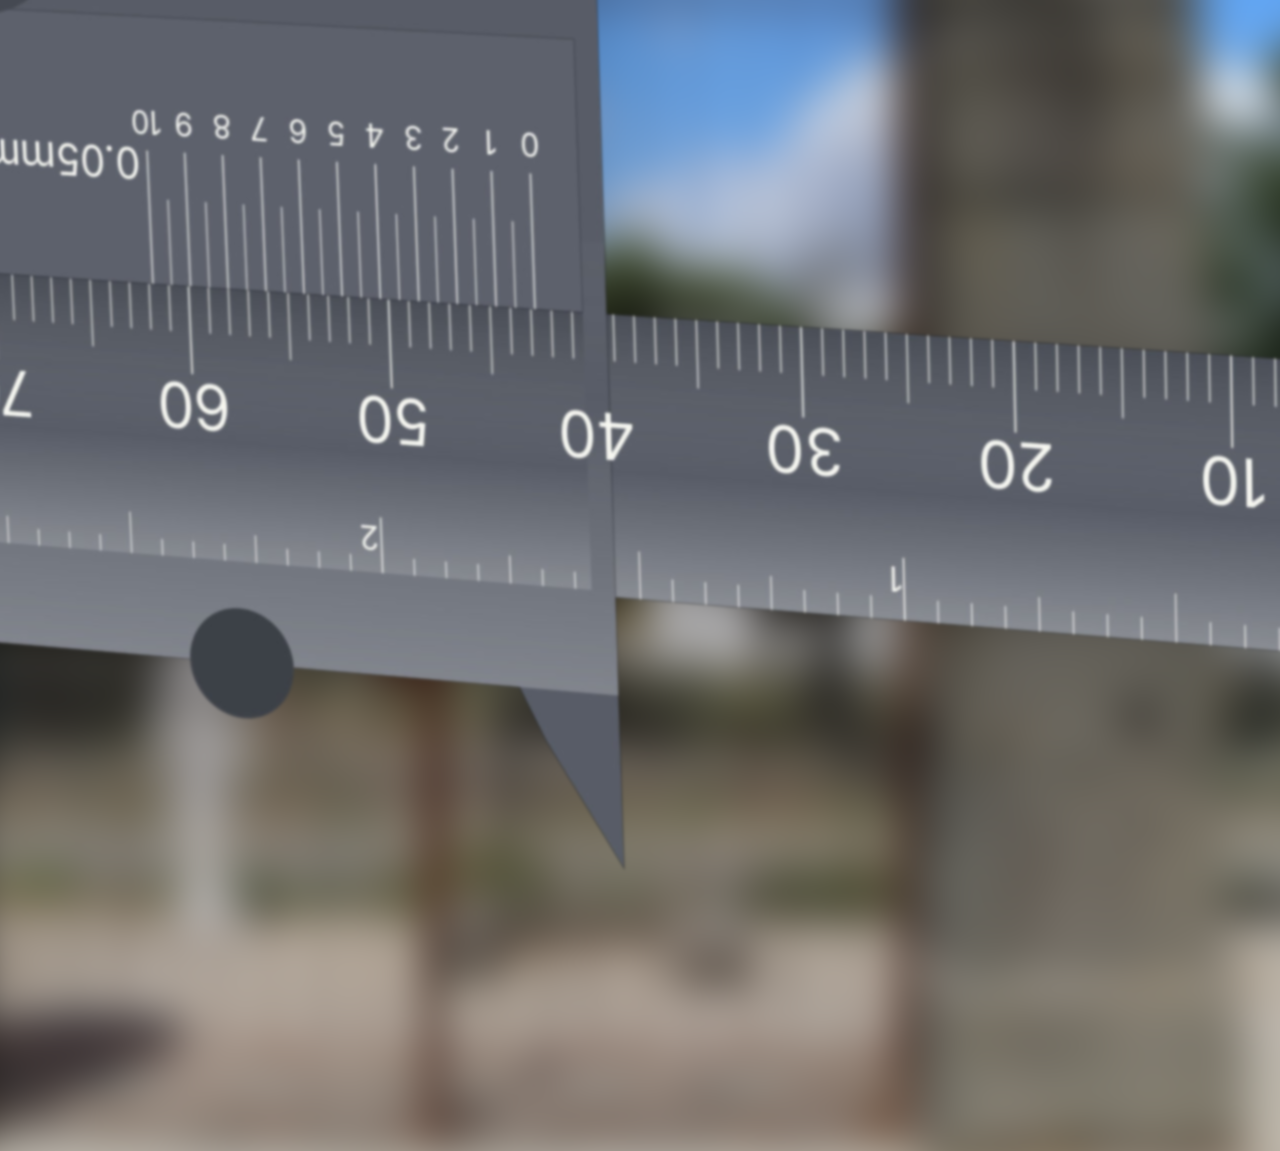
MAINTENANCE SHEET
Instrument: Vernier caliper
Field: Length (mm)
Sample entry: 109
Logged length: 42.8
